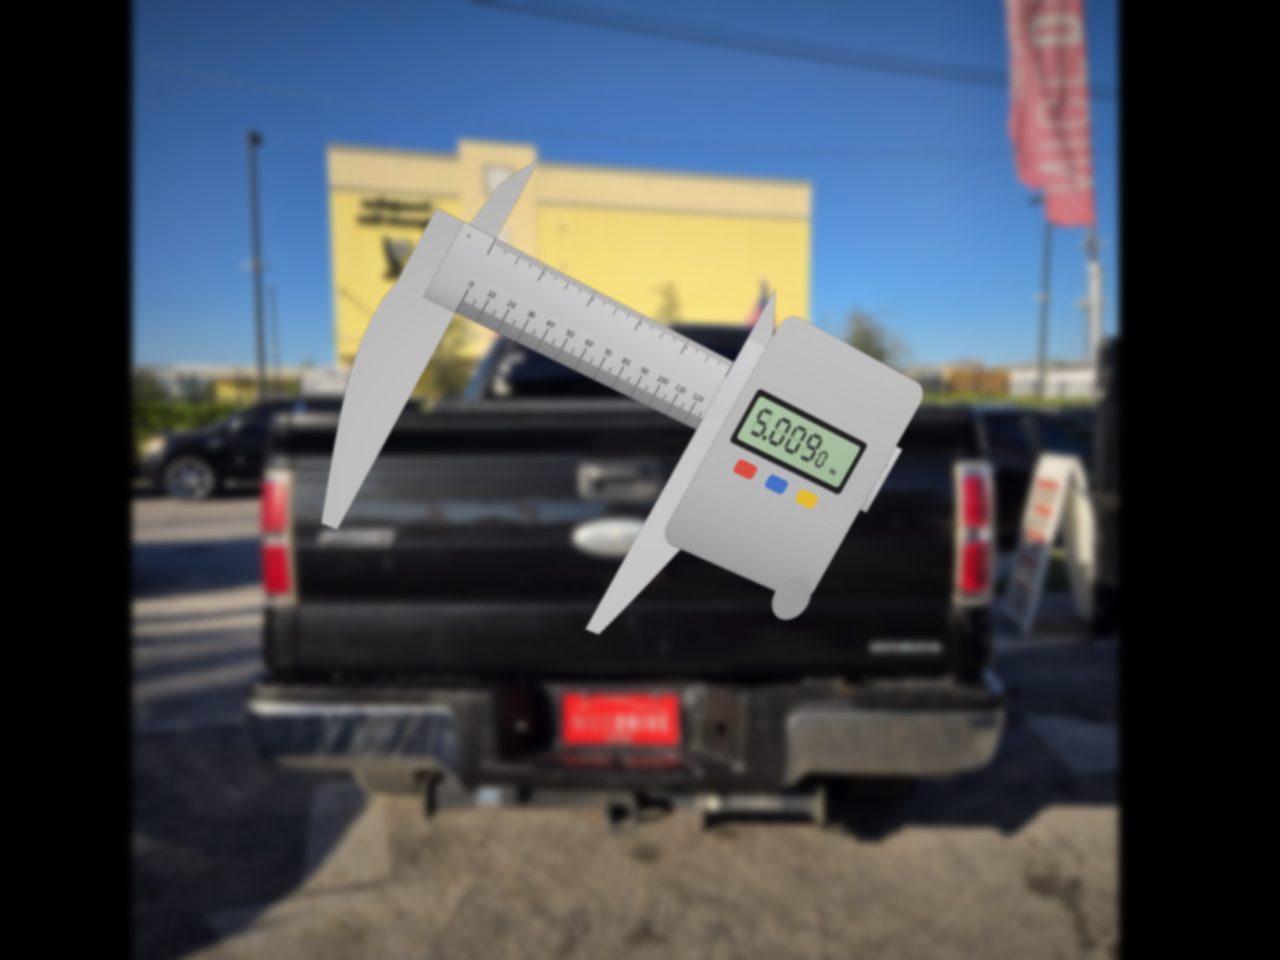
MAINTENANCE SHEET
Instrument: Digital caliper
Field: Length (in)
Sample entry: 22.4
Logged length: 5.0090
